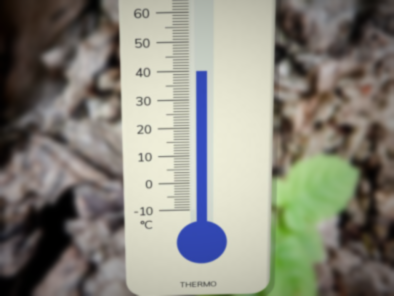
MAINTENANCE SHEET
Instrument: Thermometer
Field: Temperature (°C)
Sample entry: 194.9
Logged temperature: 40
